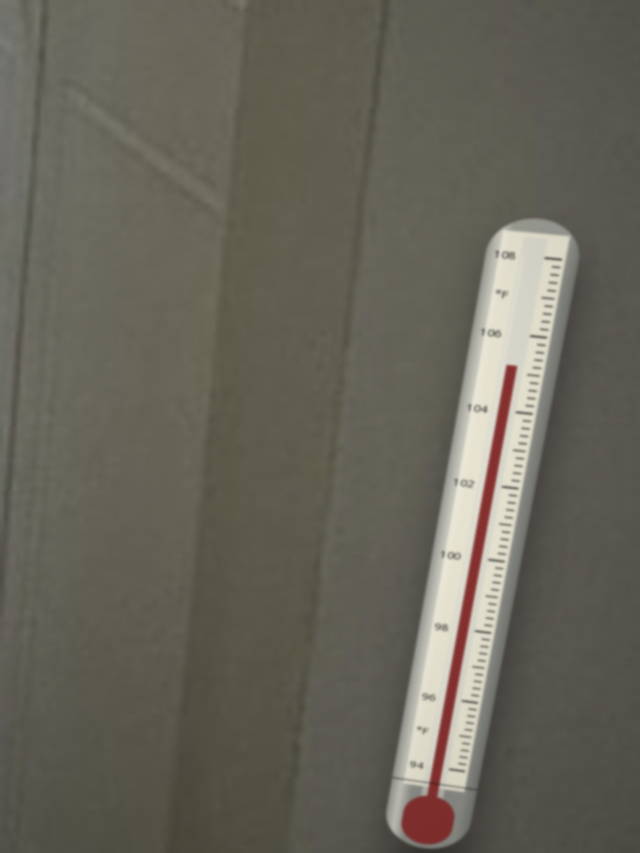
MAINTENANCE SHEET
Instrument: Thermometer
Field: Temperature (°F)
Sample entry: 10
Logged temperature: 105.2
